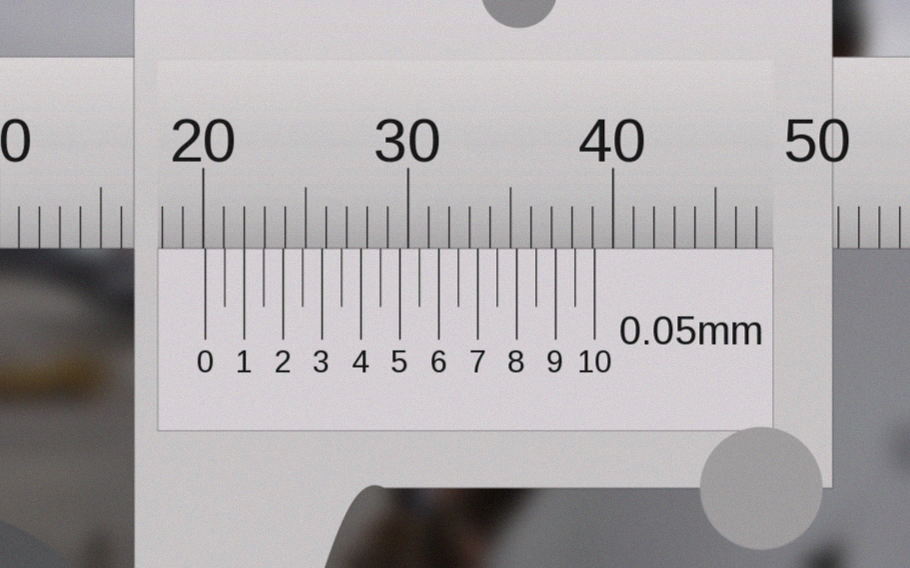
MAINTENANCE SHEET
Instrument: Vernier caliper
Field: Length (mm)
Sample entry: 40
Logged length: 20.1
